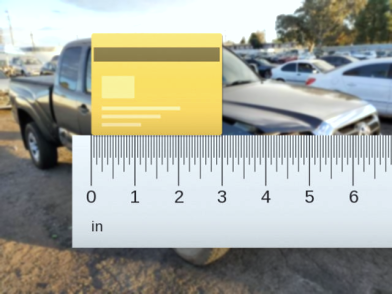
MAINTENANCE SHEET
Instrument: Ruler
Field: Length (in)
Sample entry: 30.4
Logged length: 3
